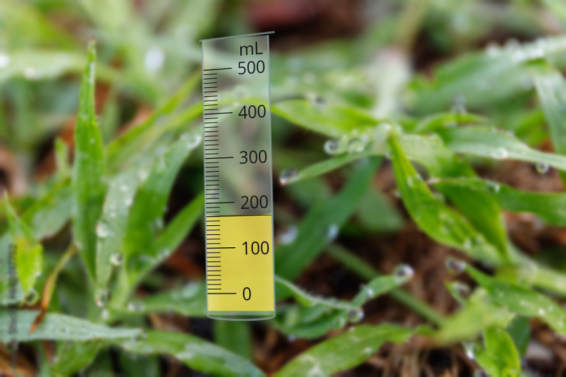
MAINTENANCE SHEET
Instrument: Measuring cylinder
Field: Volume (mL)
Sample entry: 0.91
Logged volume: 170
